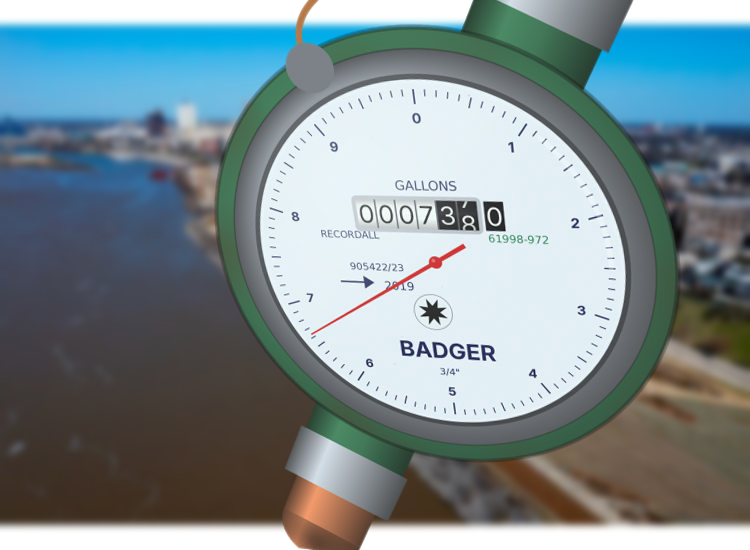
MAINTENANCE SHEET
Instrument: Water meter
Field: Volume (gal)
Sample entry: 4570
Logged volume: 7376.6
